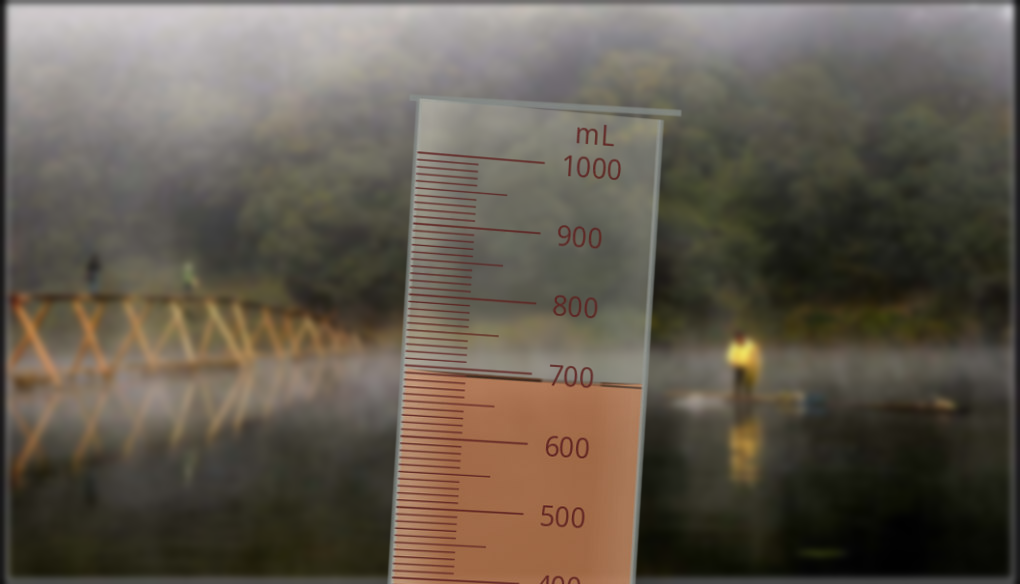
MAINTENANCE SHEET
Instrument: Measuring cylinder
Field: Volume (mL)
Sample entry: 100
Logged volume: 690
